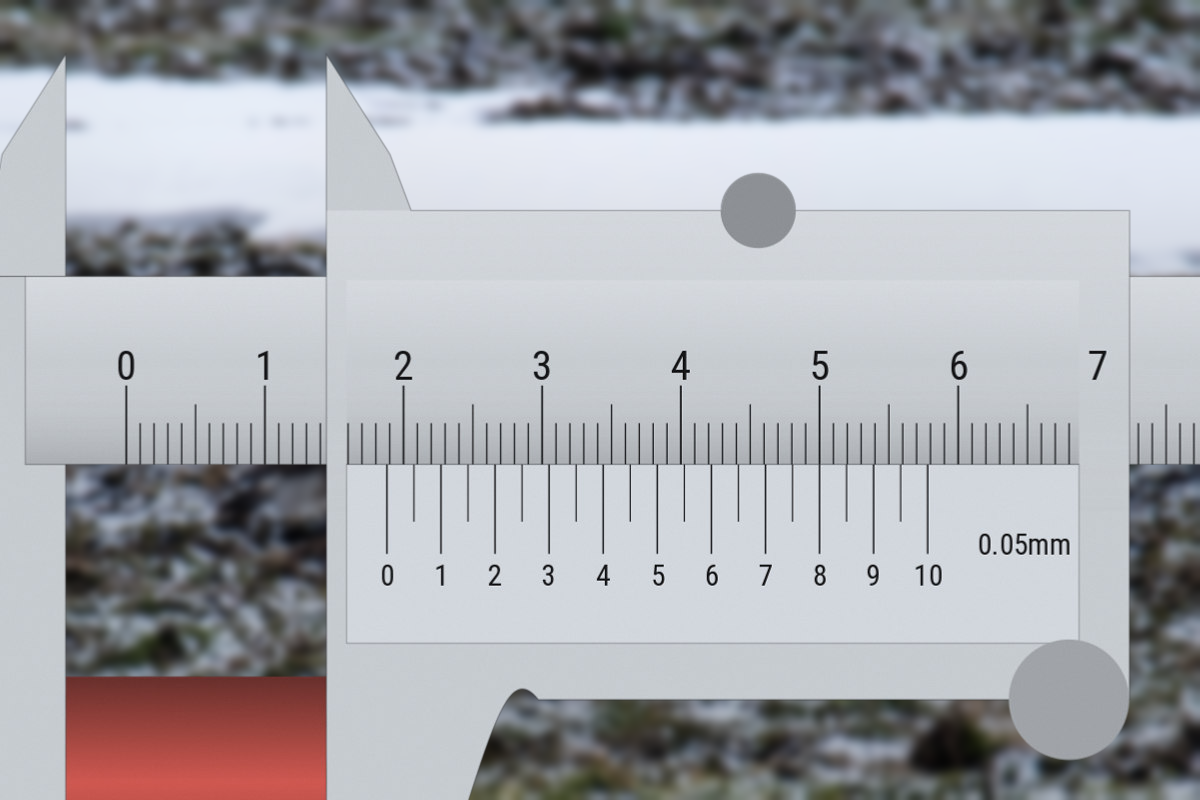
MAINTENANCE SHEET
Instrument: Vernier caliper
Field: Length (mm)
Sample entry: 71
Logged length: 18.8
